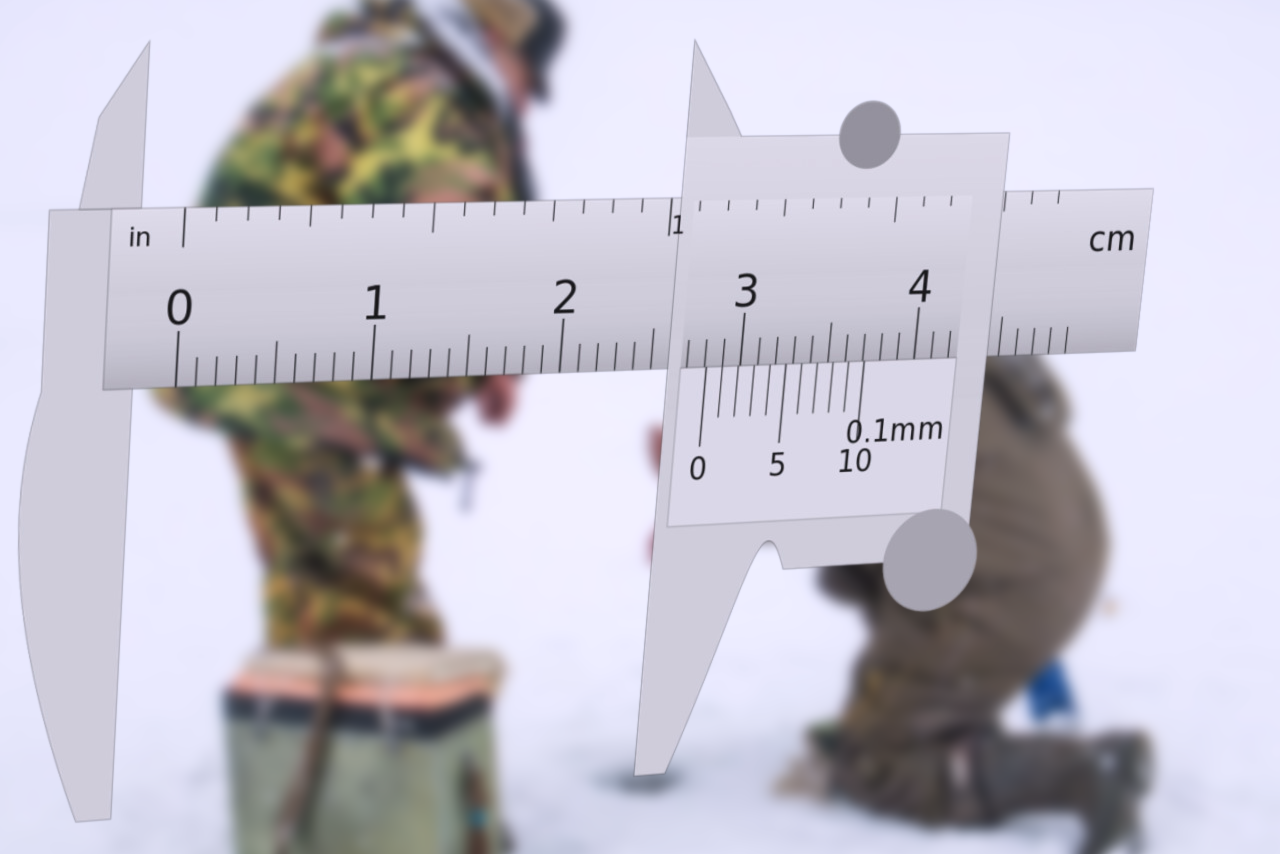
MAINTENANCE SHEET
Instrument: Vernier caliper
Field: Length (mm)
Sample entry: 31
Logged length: 28.1
